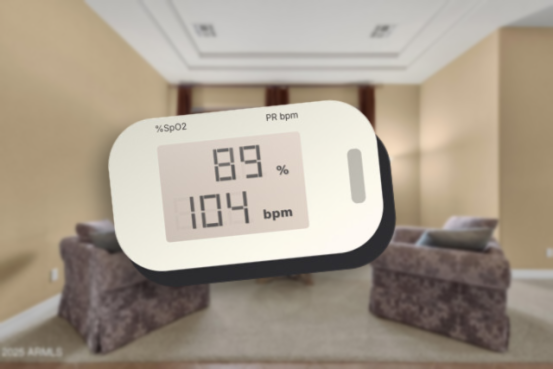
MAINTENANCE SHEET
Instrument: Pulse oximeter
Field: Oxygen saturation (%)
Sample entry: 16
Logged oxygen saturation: 89
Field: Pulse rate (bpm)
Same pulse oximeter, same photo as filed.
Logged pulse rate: 104
